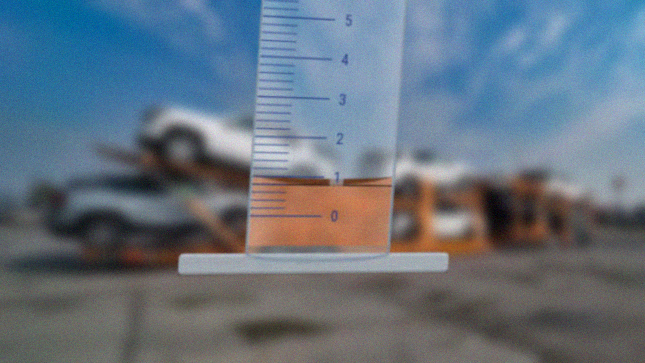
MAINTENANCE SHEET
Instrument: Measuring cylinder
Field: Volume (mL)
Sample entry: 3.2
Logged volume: 0.8
